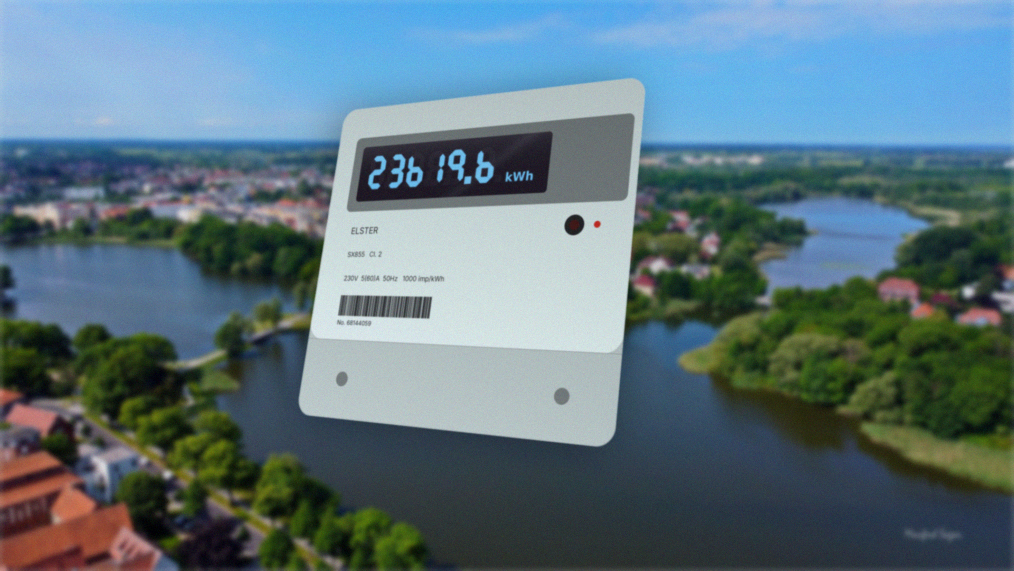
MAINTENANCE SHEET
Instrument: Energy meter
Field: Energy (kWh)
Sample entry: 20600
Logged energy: 23619.6
